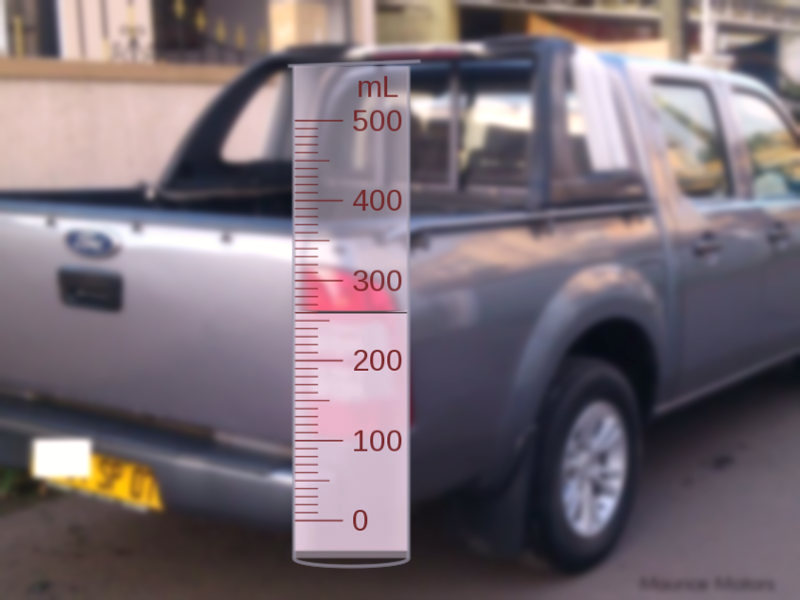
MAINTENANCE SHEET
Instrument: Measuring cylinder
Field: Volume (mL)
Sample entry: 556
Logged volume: 260
